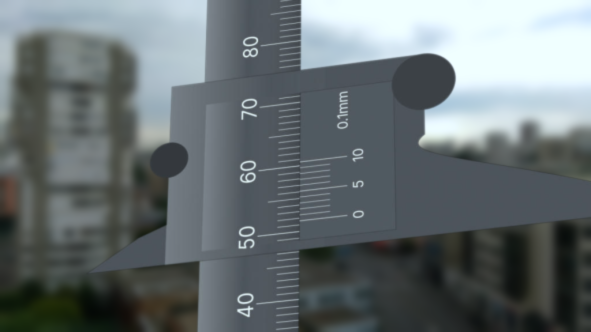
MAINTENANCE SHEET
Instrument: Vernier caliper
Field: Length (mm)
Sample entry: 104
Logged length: 51.6
